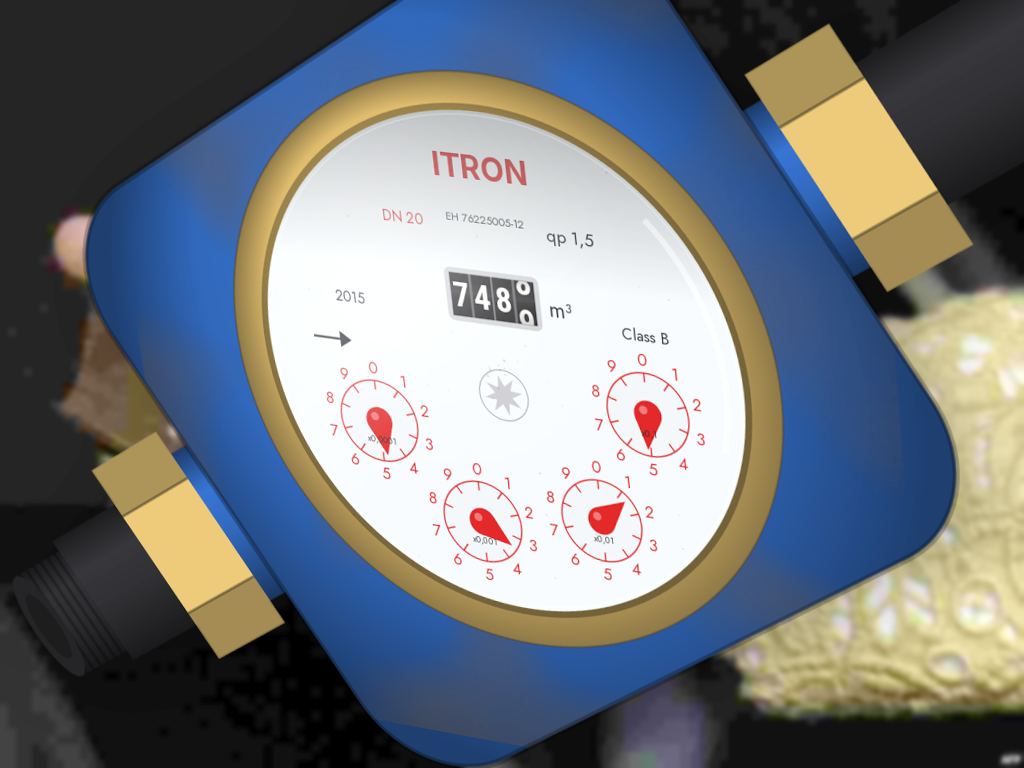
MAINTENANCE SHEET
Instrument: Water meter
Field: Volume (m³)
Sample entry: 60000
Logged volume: 7488.5134
